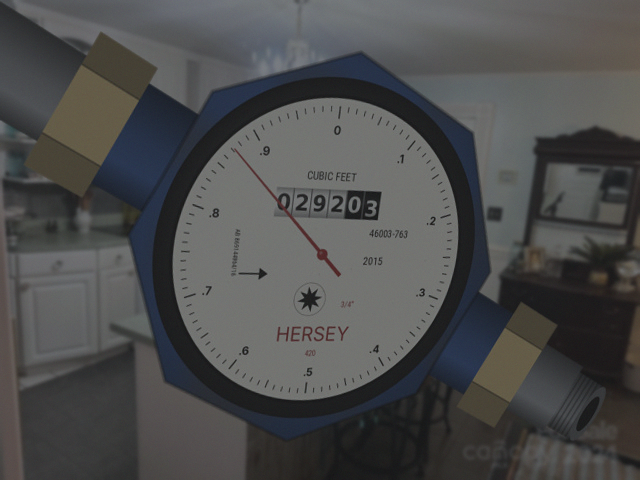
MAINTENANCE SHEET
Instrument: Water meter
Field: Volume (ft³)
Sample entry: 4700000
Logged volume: 29202.87
